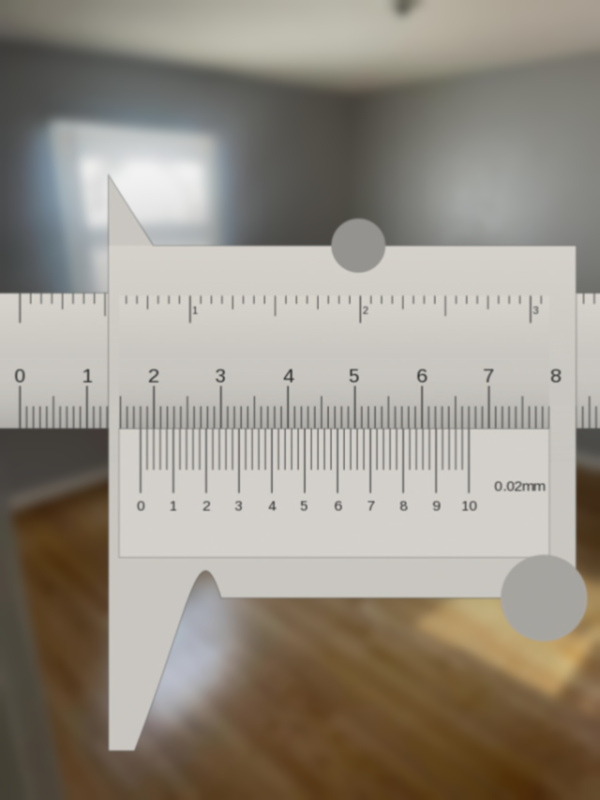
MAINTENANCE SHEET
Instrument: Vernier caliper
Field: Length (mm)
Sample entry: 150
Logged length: 18.0
